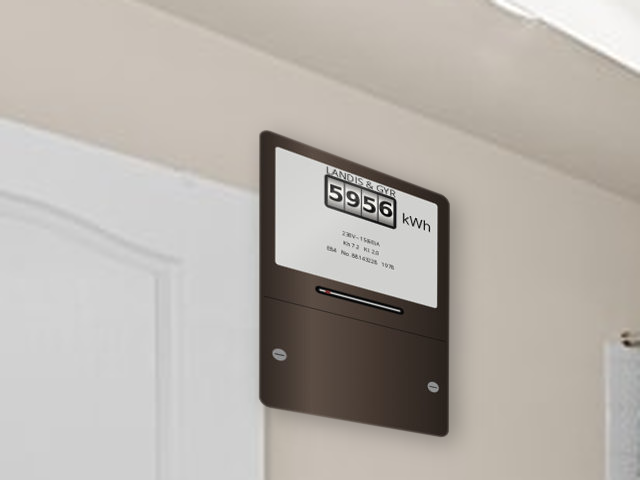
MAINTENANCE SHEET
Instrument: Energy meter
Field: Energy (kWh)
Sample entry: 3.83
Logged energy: 5956
